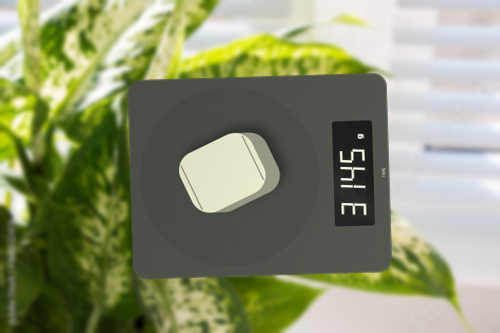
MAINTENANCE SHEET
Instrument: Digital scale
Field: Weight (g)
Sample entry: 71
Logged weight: 3145
